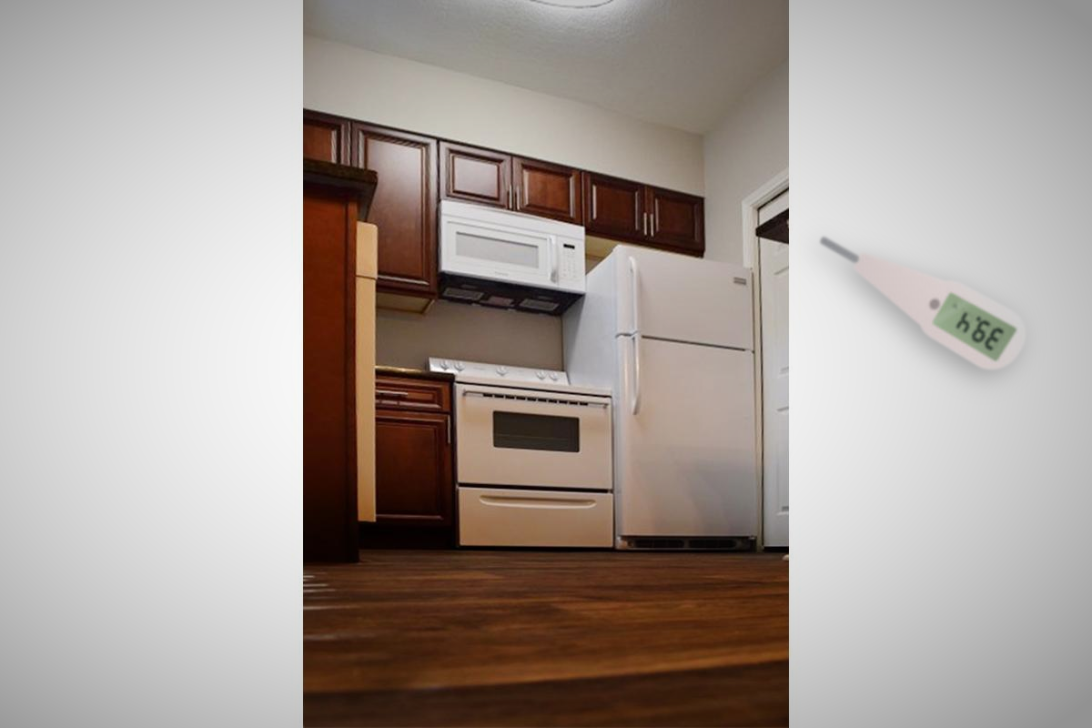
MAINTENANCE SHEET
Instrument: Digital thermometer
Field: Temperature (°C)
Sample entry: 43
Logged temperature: 39.4
